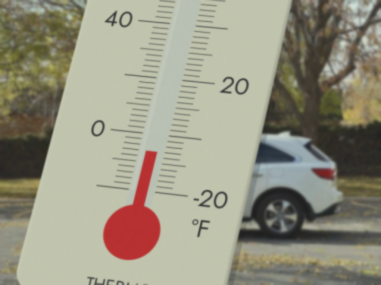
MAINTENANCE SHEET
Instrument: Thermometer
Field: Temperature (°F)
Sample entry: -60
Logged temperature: -6
